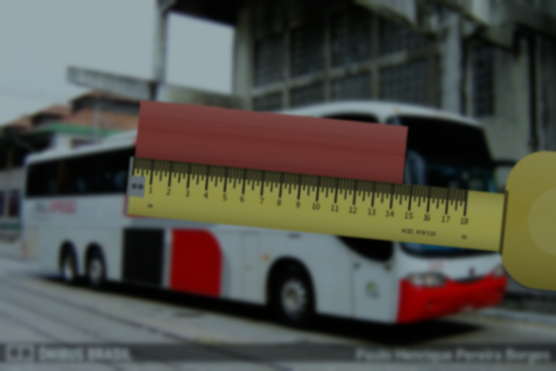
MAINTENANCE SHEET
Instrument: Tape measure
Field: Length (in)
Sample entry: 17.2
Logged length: 14.5
